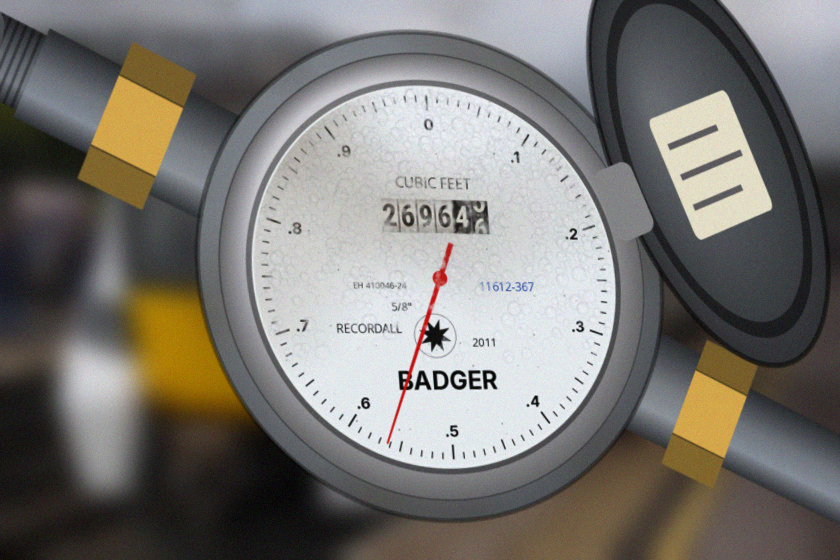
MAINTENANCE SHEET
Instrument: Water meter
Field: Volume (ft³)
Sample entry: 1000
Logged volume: 269645.56
